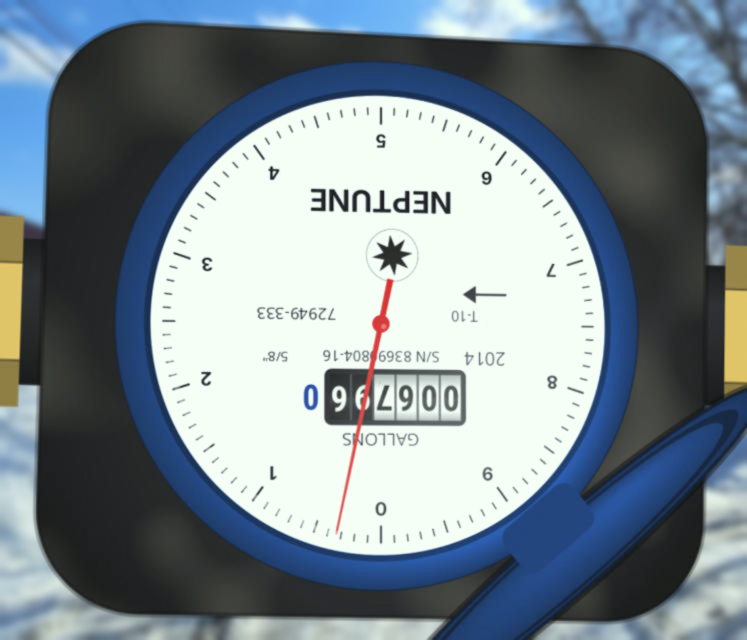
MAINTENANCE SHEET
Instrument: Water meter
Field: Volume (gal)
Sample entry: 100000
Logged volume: 67960.3
